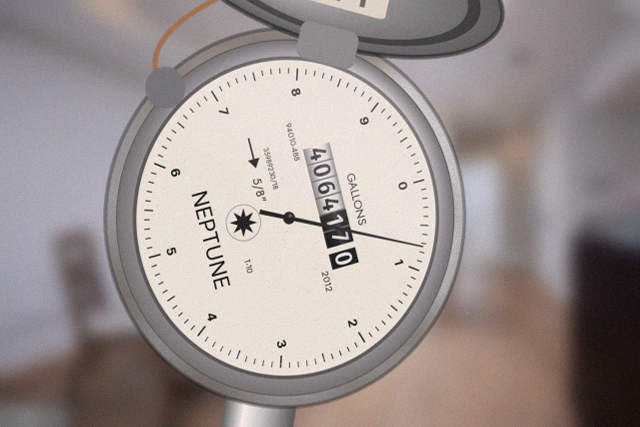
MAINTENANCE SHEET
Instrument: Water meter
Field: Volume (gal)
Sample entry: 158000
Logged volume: 4064170.7
